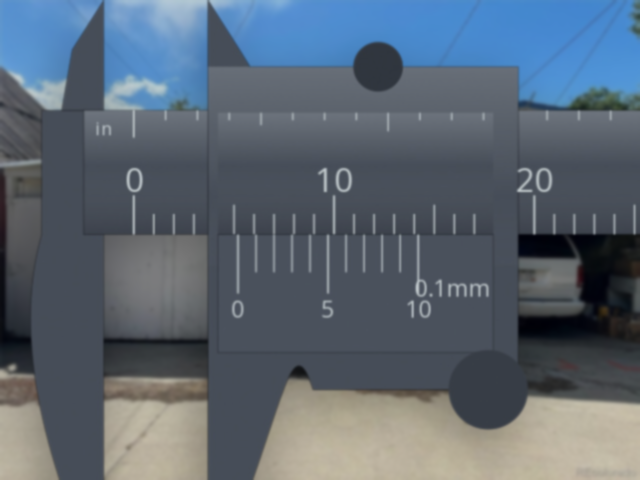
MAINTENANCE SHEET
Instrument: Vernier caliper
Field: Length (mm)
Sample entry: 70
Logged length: 5.2
